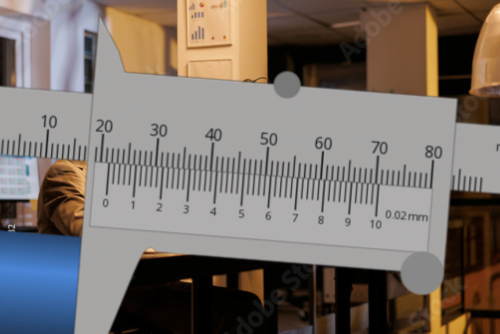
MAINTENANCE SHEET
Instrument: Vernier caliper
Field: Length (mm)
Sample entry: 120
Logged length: 21.5
